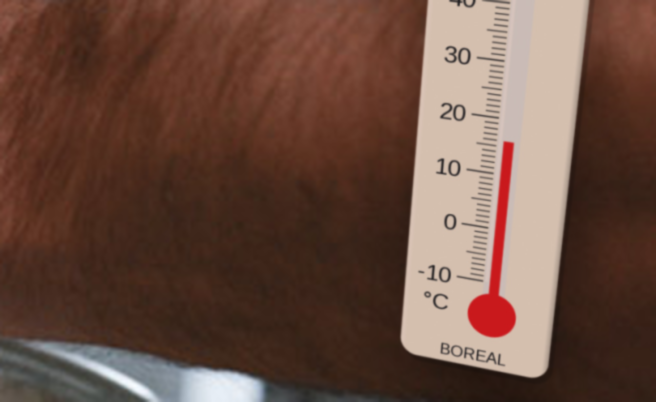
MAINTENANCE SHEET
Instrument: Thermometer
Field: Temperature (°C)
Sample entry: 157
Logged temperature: 16
